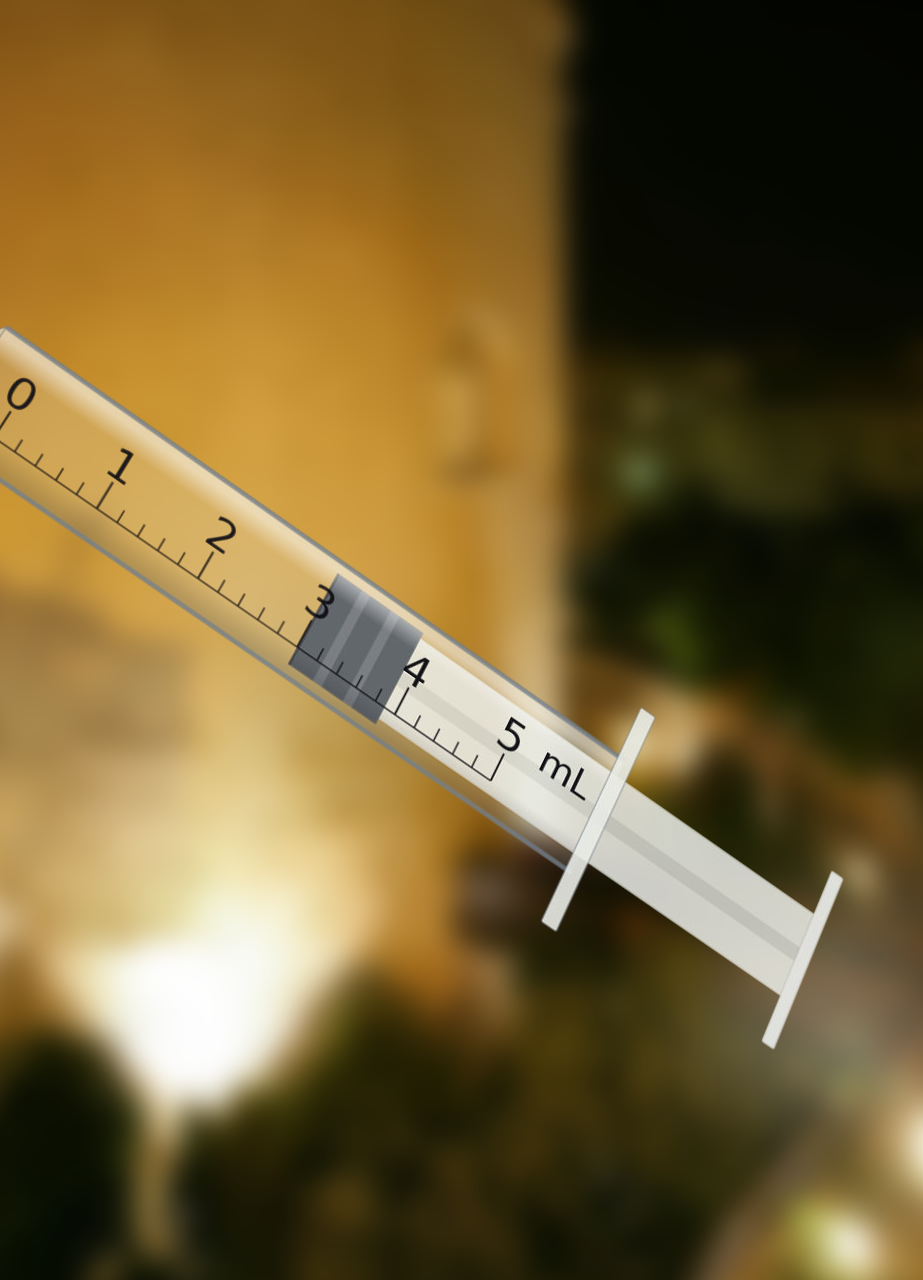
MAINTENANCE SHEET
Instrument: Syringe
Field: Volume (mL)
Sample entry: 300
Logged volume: 3
